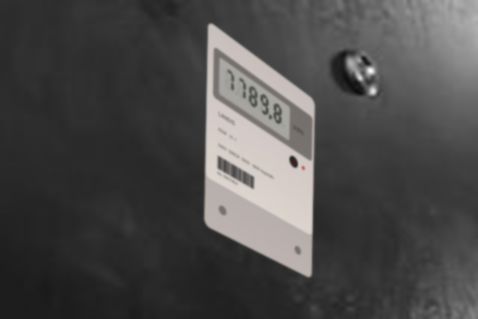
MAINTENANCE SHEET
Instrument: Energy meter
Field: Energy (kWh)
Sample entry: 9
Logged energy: 7789.8
